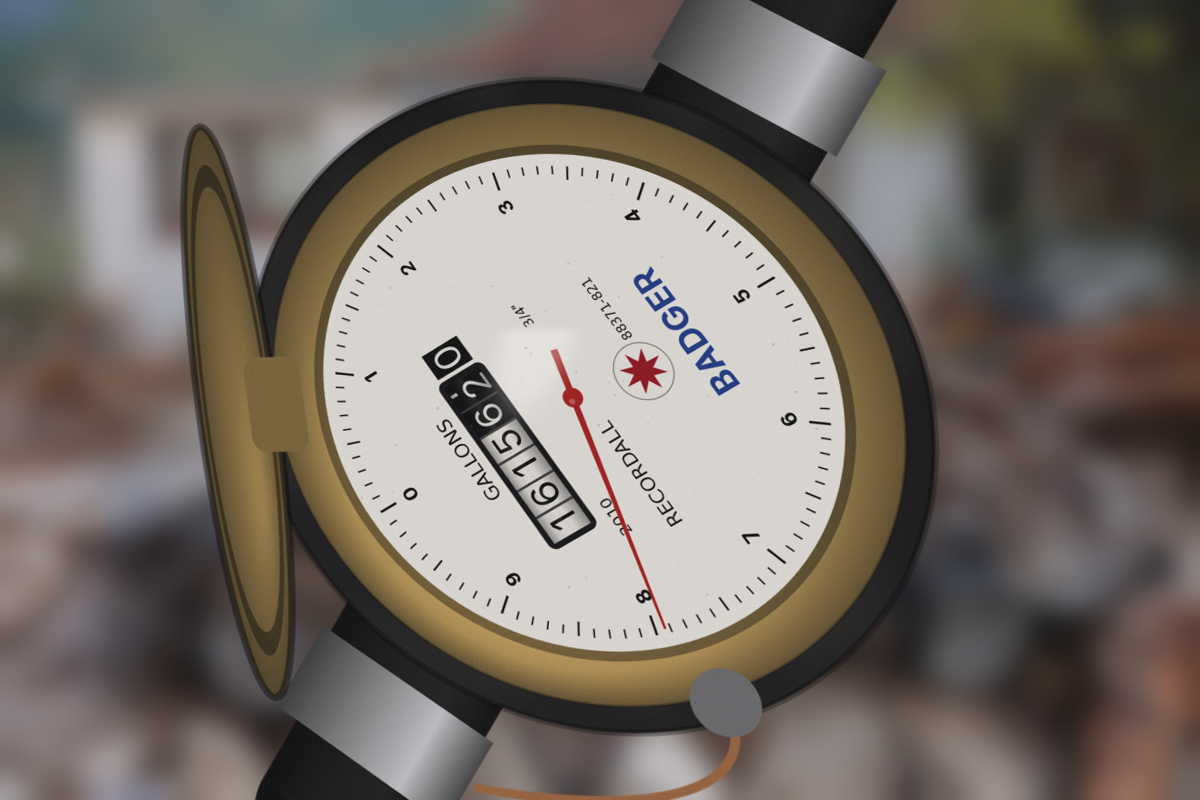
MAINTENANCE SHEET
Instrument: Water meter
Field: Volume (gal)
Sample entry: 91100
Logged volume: 1615617.9
